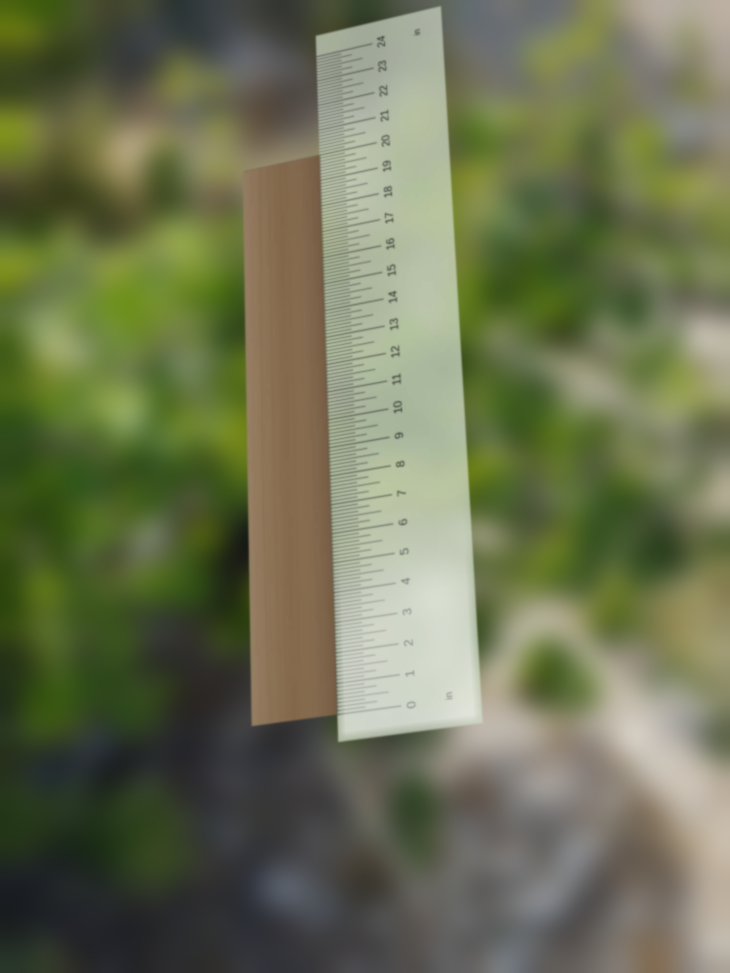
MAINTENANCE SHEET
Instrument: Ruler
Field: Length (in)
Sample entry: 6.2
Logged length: 20
